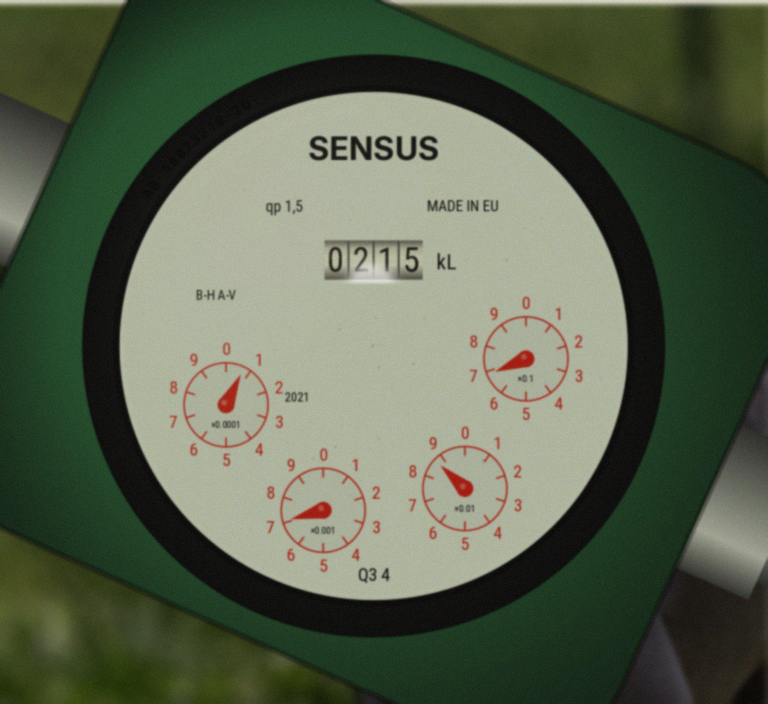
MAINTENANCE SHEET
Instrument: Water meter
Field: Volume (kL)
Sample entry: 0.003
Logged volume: 215.6870
